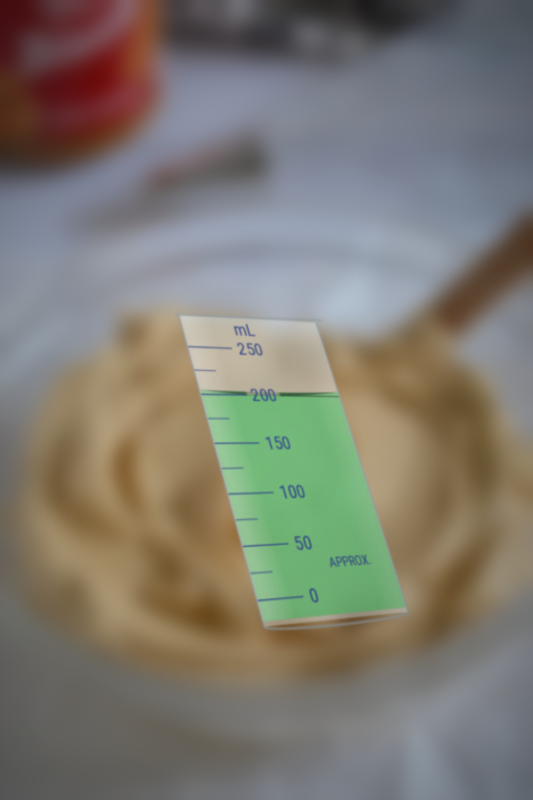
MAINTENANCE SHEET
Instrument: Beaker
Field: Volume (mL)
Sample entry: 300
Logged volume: 200
